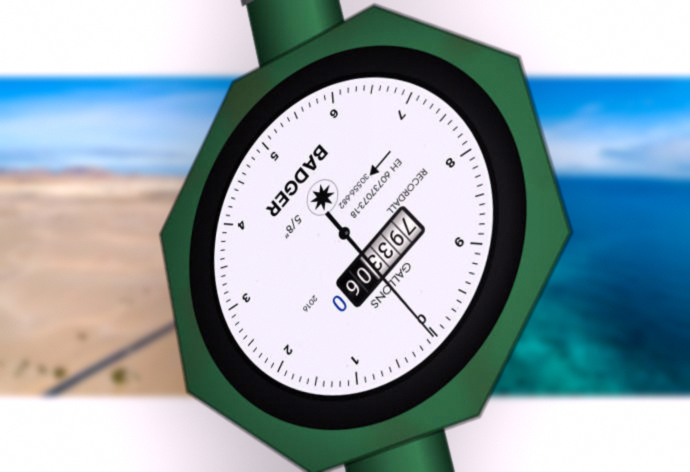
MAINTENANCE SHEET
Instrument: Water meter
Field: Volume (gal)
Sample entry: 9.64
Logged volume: 7933060.0
